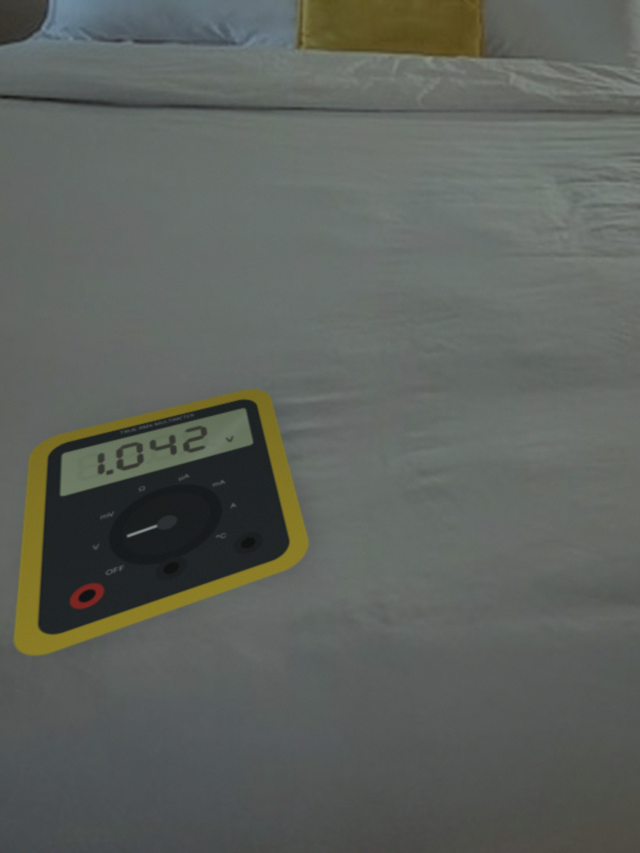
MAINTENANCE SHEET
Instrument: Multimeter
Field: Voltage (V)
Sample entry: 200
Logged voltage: 1.042
